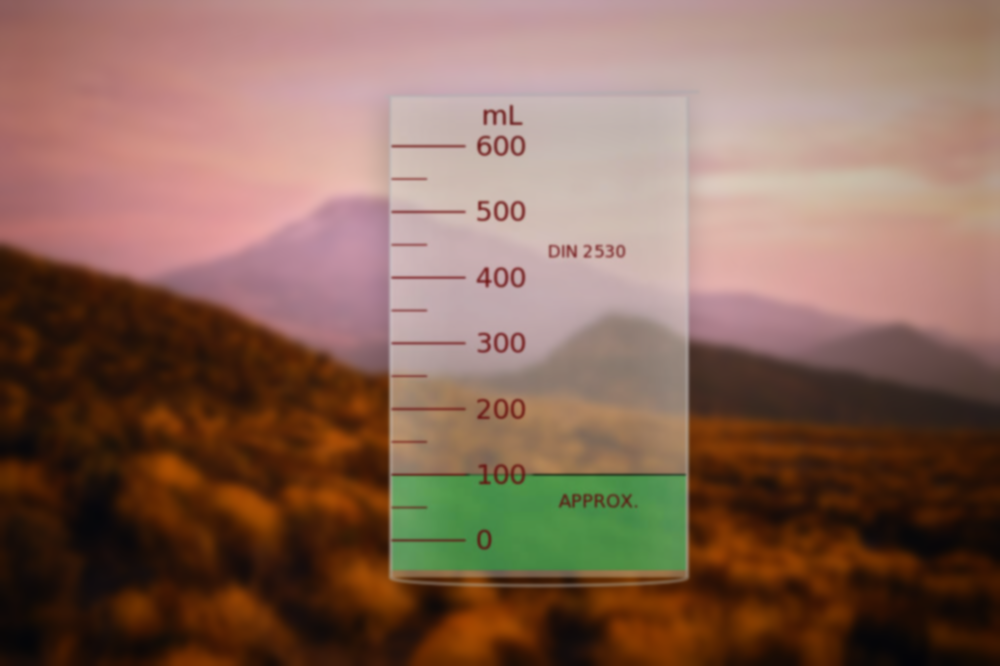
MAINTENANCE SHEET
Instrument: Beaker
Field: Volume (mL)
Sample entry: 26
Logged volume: 100
